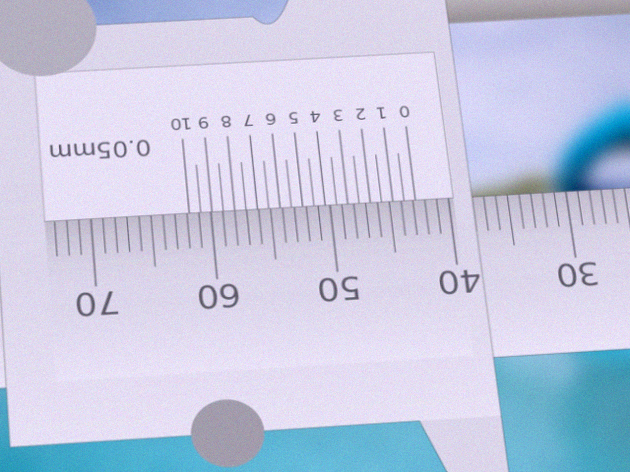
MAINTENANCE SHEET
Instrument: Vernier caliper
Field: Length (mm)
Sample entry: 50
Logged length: 42.8
